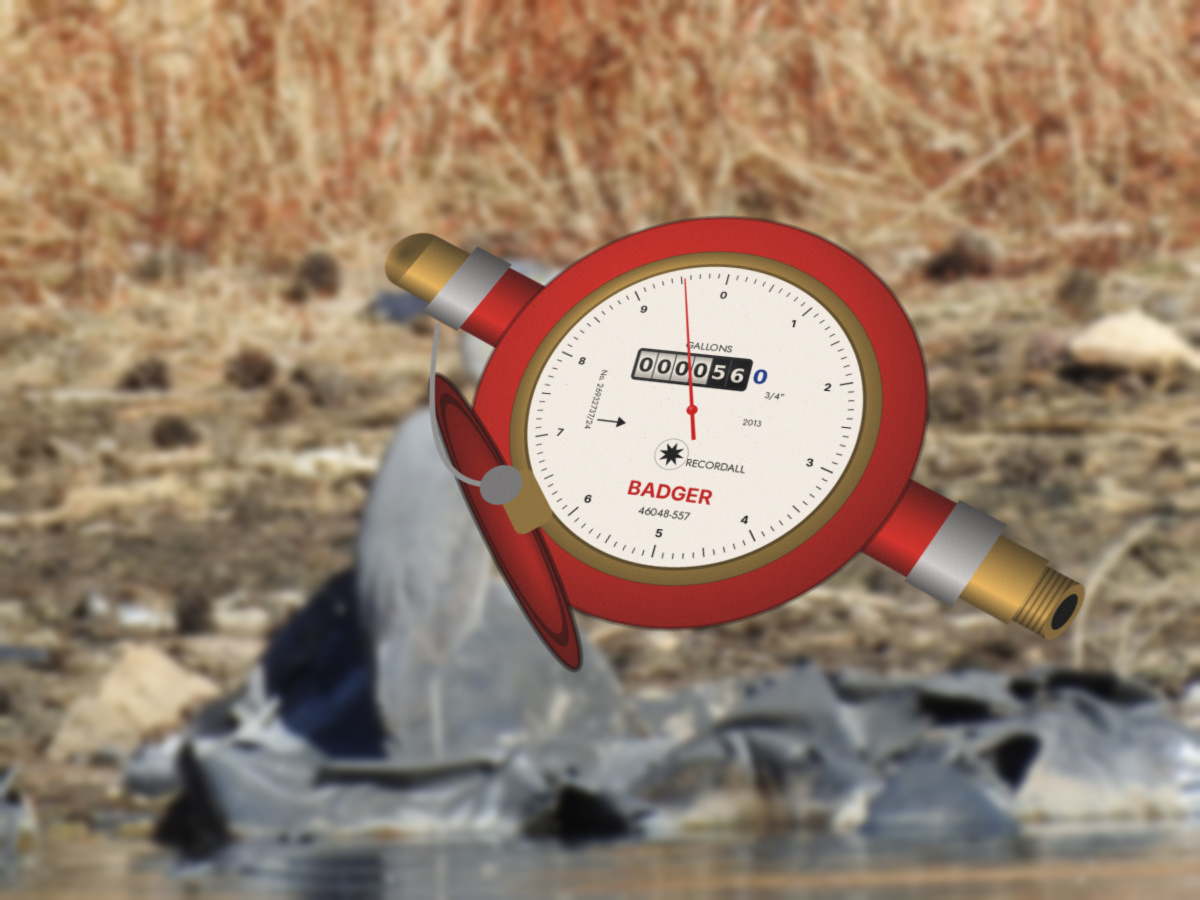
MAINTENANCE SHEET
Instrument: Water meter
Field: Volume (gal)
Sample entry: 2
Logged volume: 559.5
